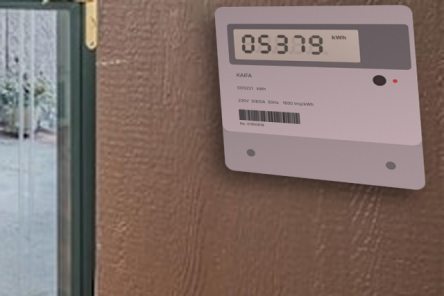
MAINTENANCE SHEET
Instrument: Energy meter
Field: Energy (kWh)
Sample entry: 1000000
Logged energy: 5379
